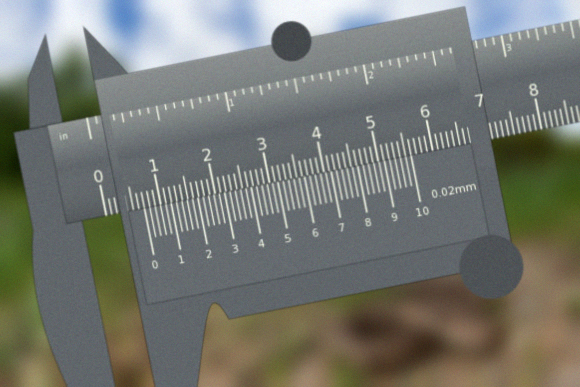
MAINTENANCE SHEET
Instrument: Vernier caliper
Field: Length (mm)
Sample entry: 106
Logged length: 7.0
